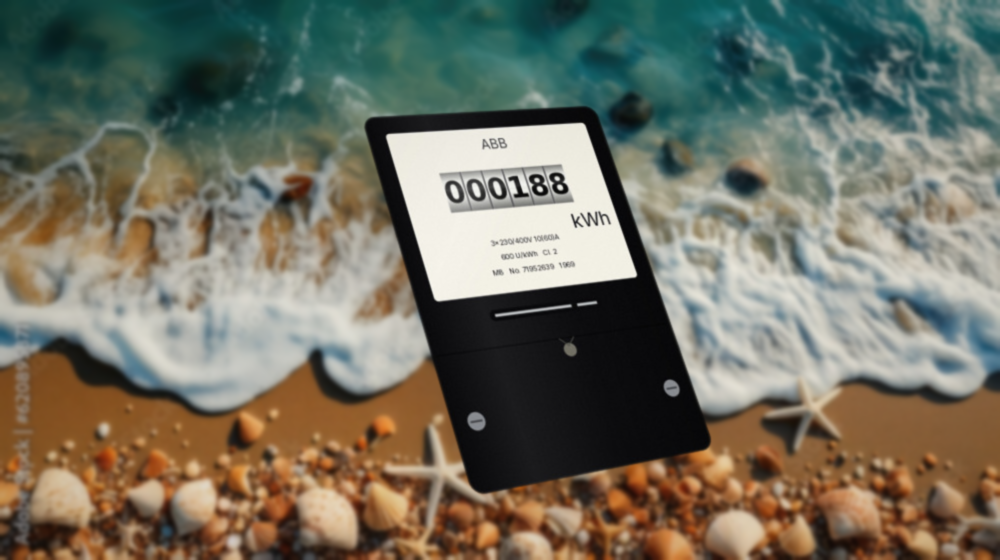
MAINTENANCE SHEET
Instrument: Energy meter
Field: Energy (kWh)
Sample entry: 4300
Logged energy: 188
